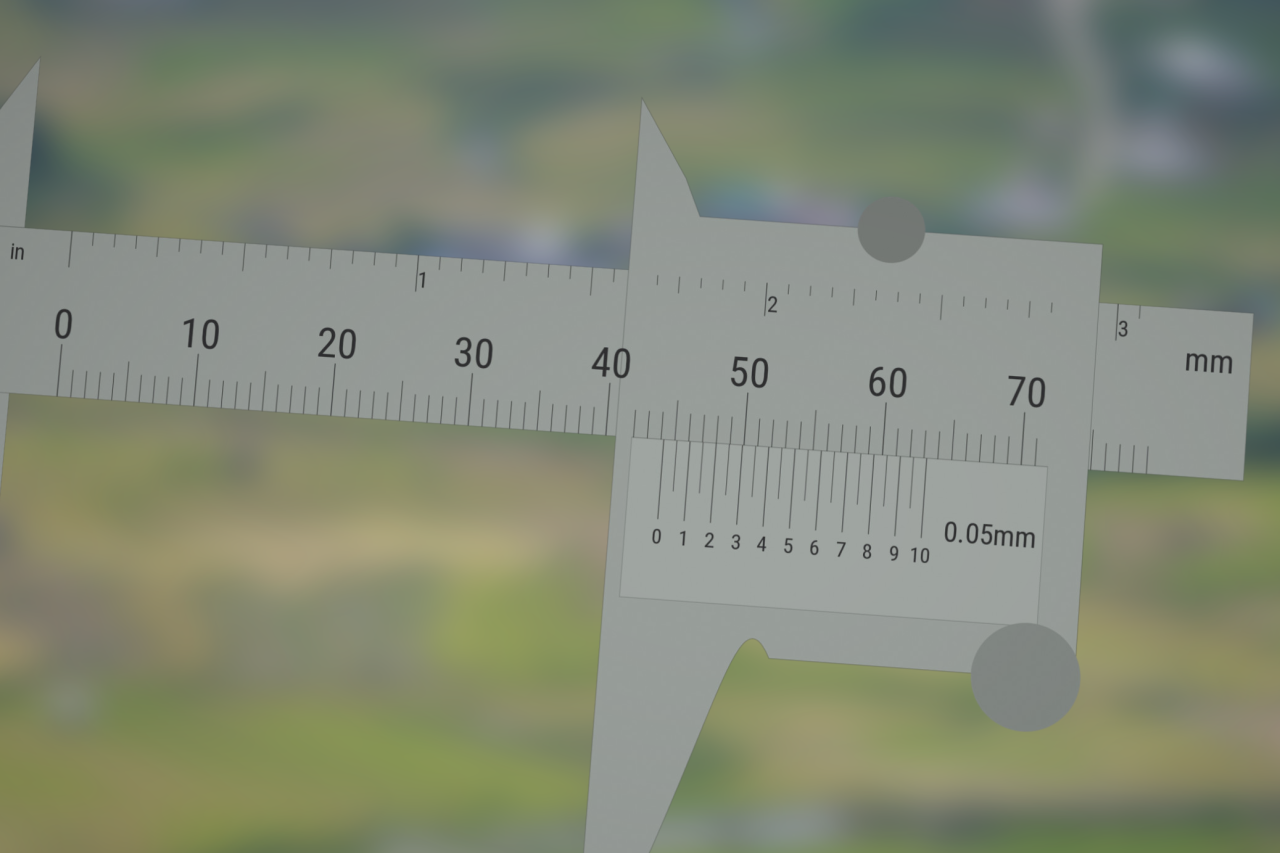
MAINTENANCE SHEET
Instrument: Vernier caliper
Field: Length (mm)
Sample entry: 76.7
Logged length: 44.2
